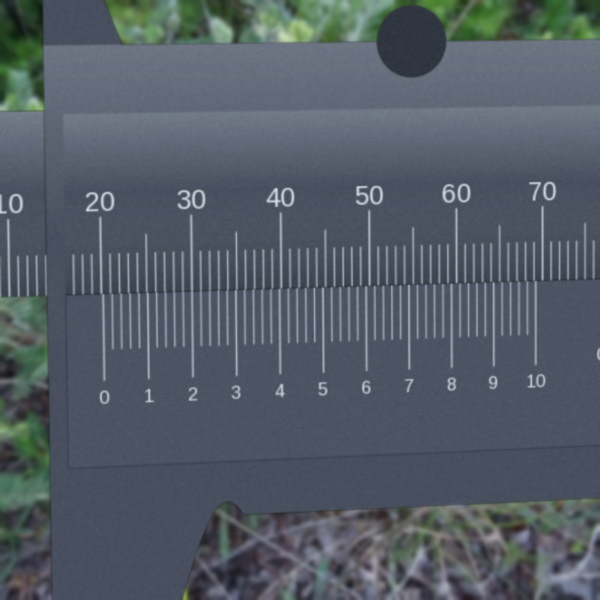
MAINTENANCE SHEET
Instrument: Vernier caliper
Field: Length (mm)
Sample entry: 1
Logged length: 20.2
